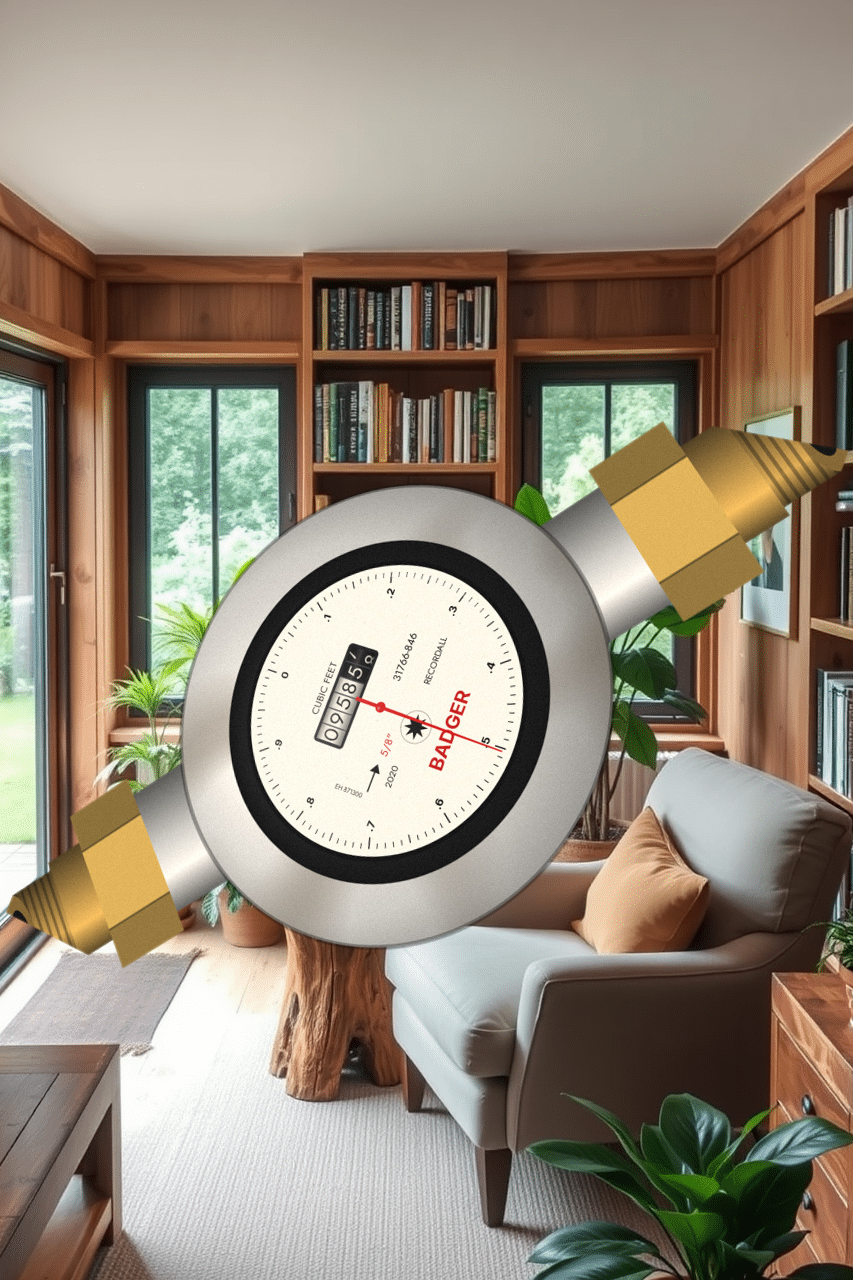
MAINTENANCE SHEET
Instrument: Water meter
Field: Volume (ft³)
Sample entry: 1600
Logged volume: 95857.50
